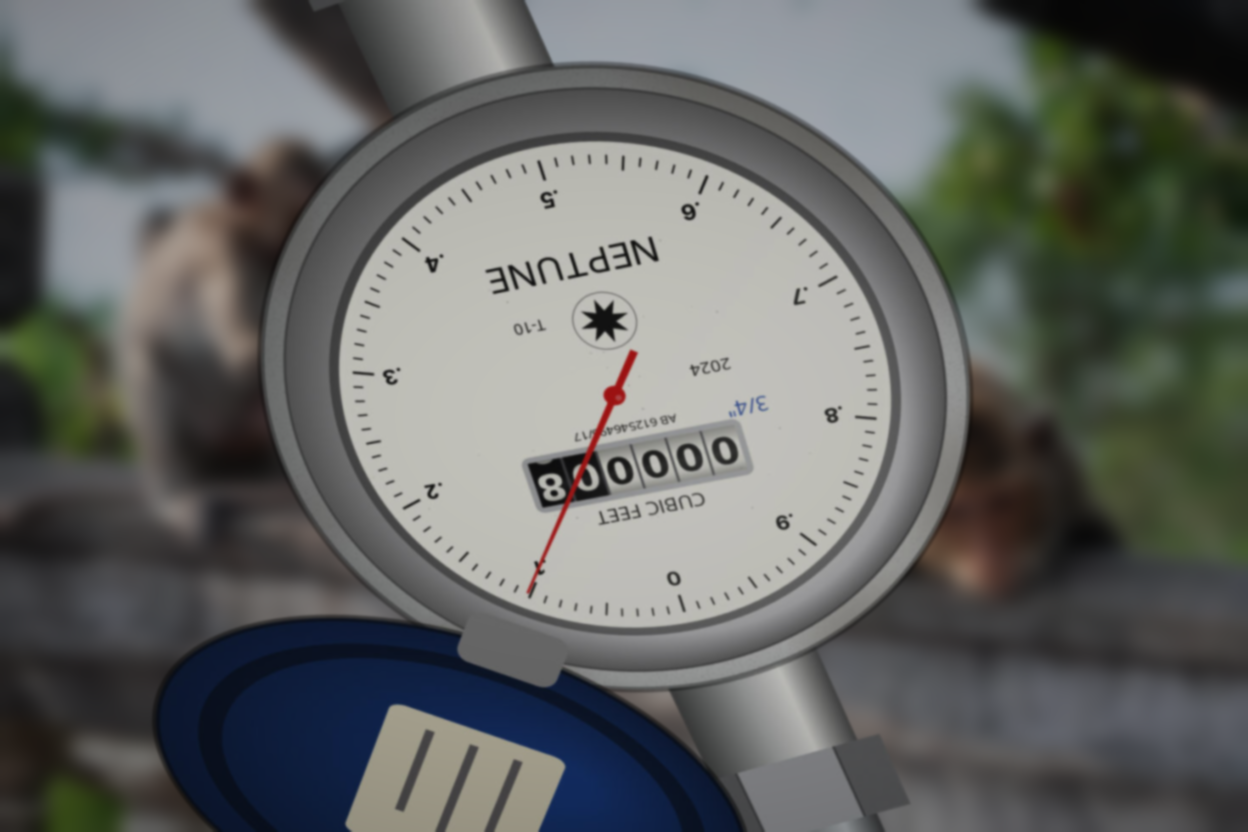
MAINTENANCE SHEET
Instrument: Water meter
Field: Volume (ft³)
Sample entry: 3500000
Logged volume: 8.10
